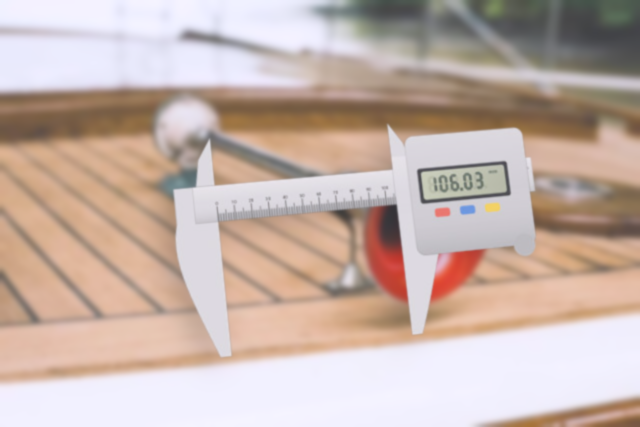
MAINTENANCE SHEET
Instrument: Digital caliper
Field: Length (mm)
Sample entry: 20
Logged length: 106.03
